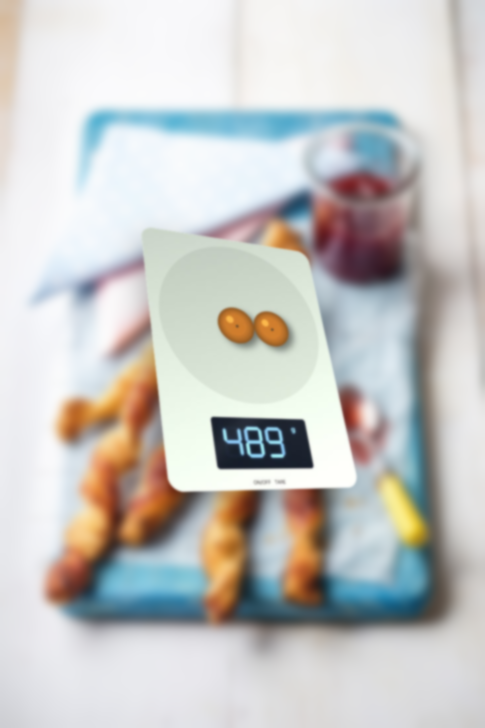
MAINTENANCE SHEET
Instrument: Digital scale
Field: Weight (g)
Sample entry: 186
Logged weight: 489
